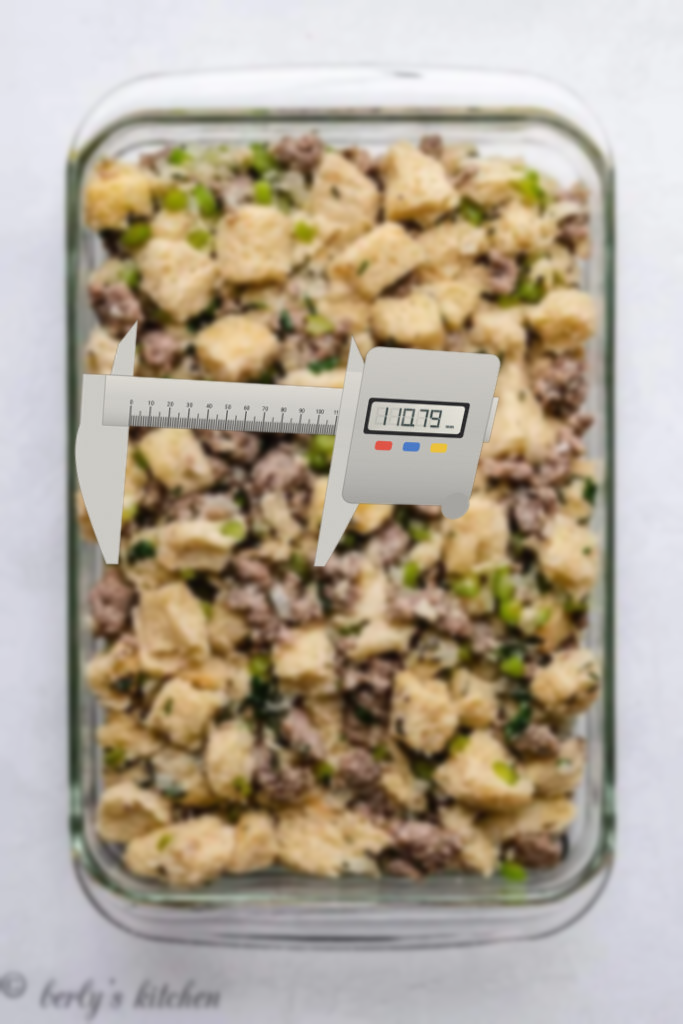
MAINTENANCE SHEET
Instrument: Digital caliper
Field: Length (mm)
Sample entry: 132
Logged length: 110.79
